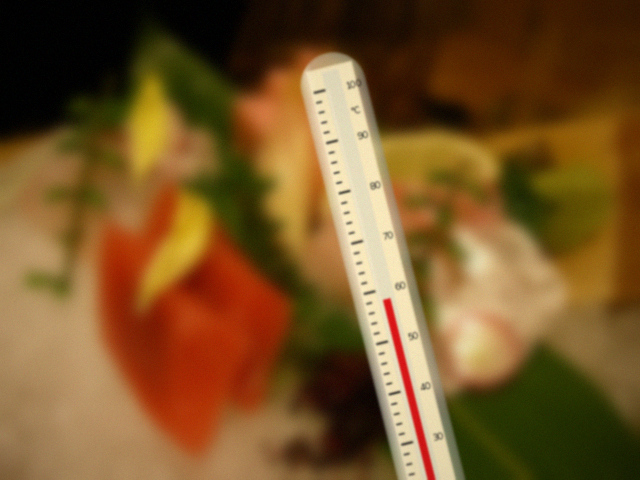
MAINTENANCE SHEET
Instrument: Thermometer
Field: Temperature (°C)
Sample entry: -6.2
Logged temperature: 58
